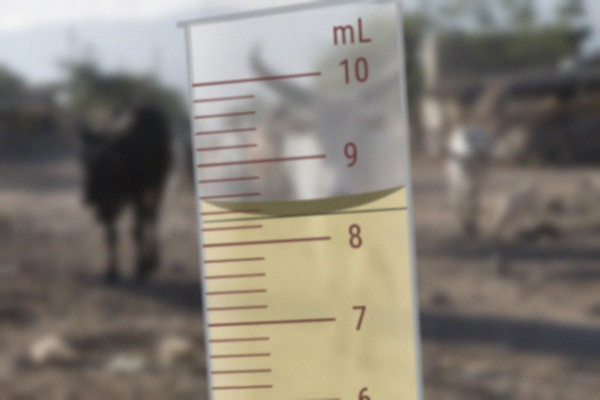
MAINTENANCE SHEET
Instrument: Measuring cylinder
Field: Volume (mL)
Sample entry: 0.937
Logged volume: 8.3
